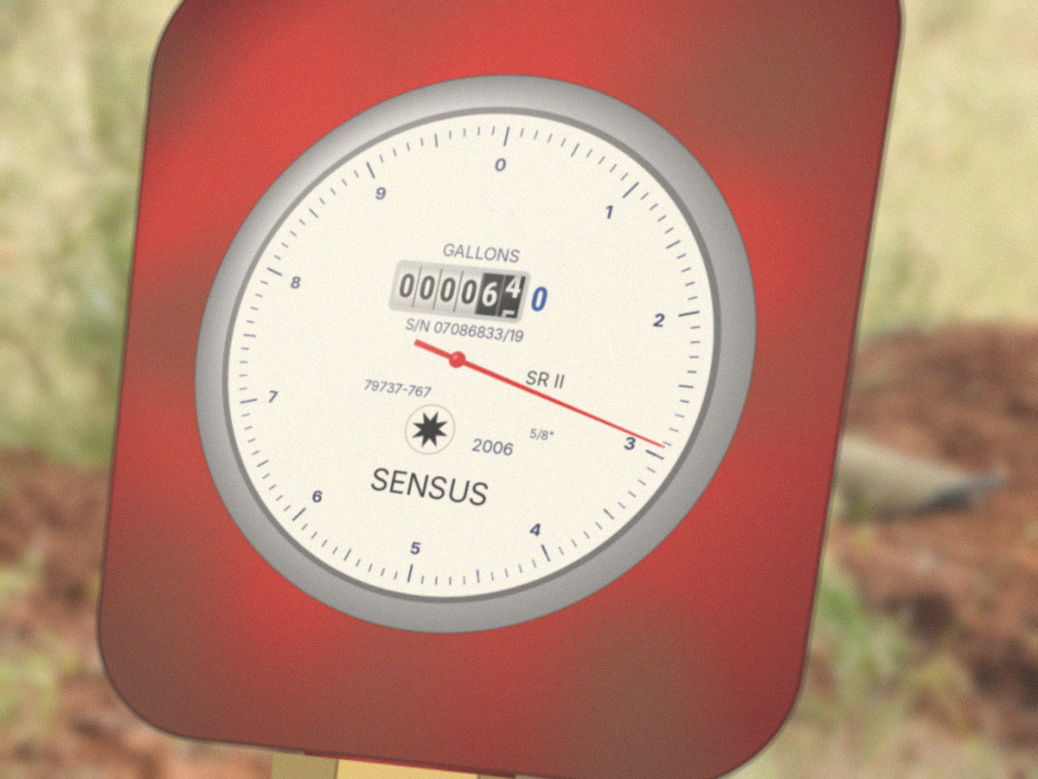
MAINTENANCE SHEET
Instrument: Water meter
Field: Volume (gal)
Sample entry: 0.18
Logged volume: 642.9
